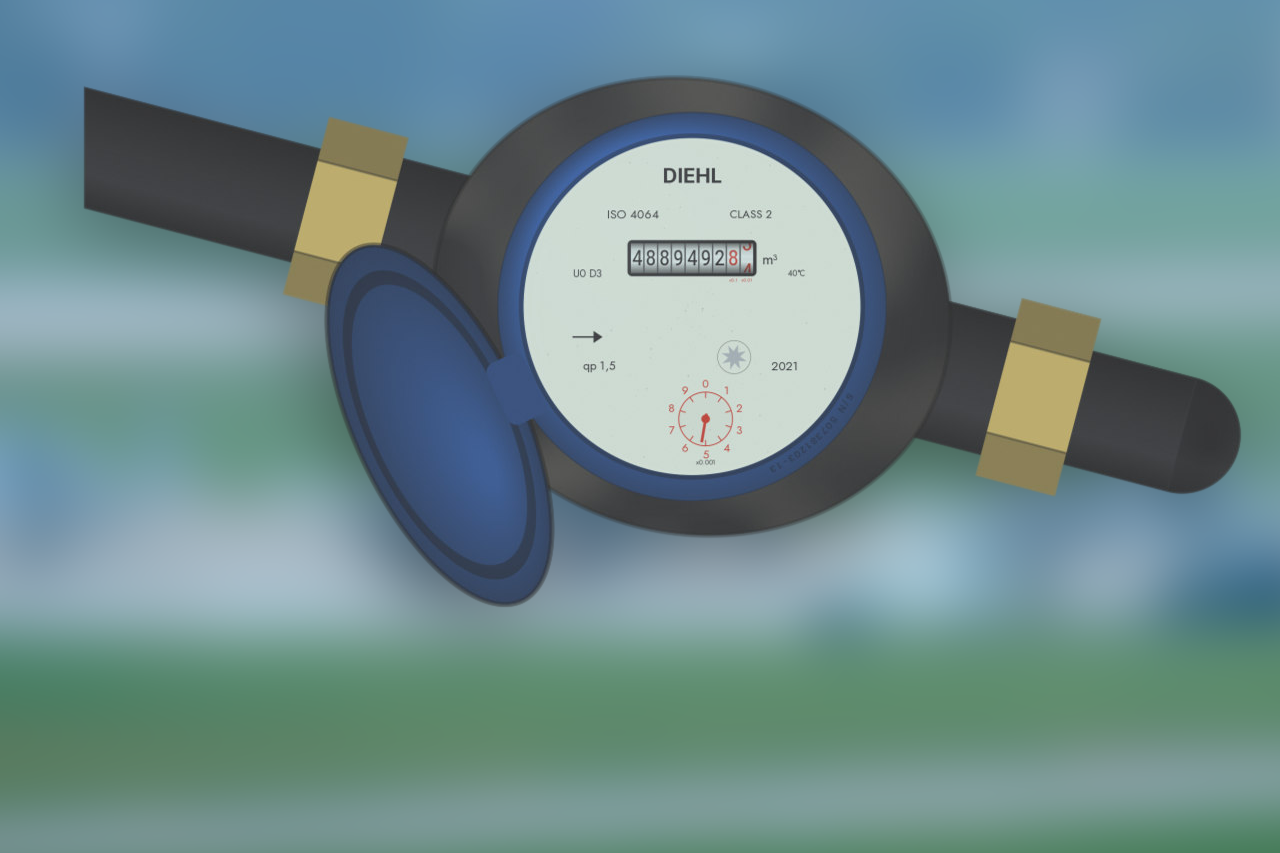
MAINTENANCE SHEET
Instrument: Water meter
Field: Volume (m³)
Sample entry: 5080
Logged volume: 4889492.835
